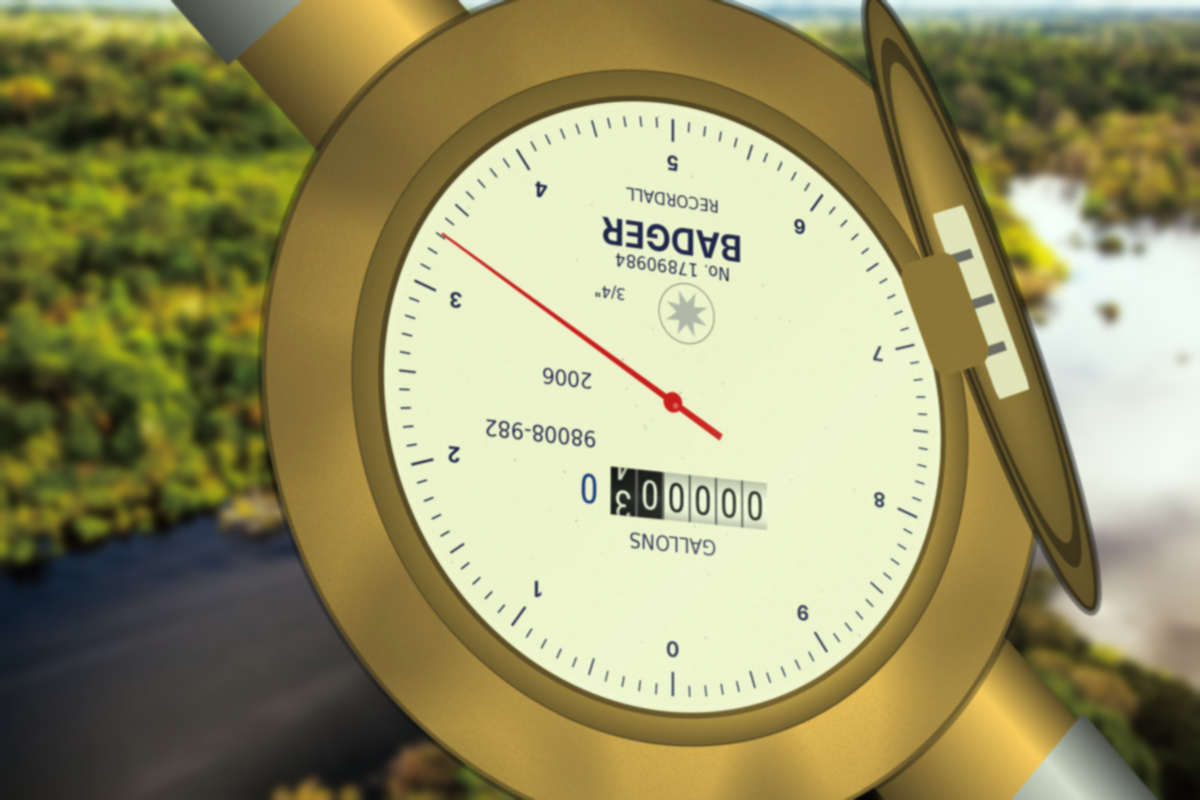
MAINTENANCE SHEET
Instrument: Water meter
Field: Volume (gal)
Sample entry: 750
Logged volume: 33.3
